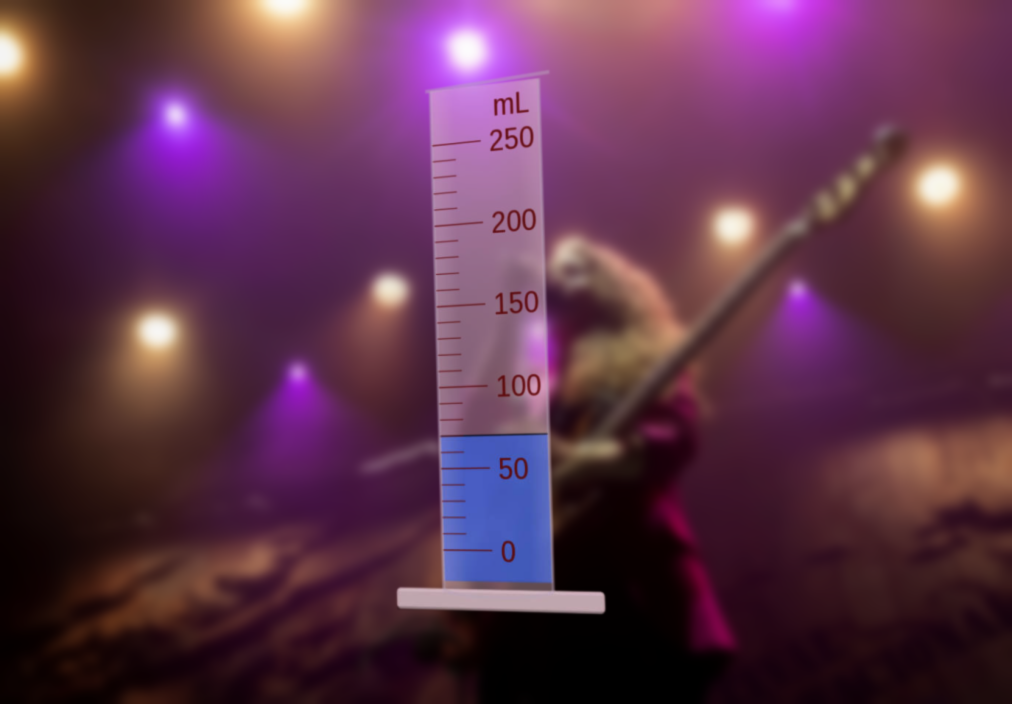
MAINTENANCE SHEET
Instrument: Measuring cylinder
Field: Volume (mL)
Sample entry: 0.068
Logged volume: 70
